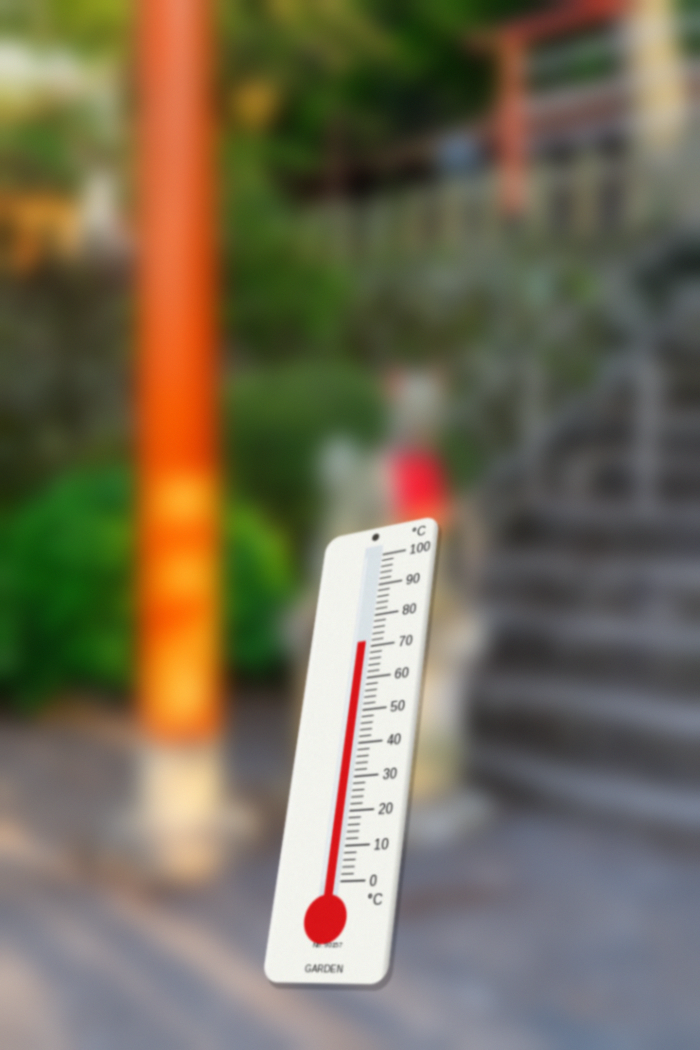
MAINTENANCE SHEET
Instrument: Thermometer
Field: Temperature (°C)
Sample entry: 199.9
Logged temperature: 72
